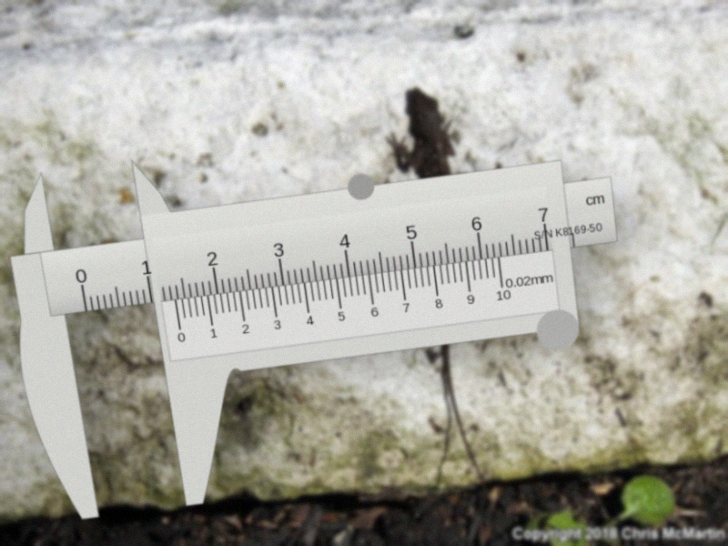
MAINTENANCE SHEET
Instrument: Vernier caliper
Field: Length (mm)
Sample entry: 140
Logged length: 13.6
